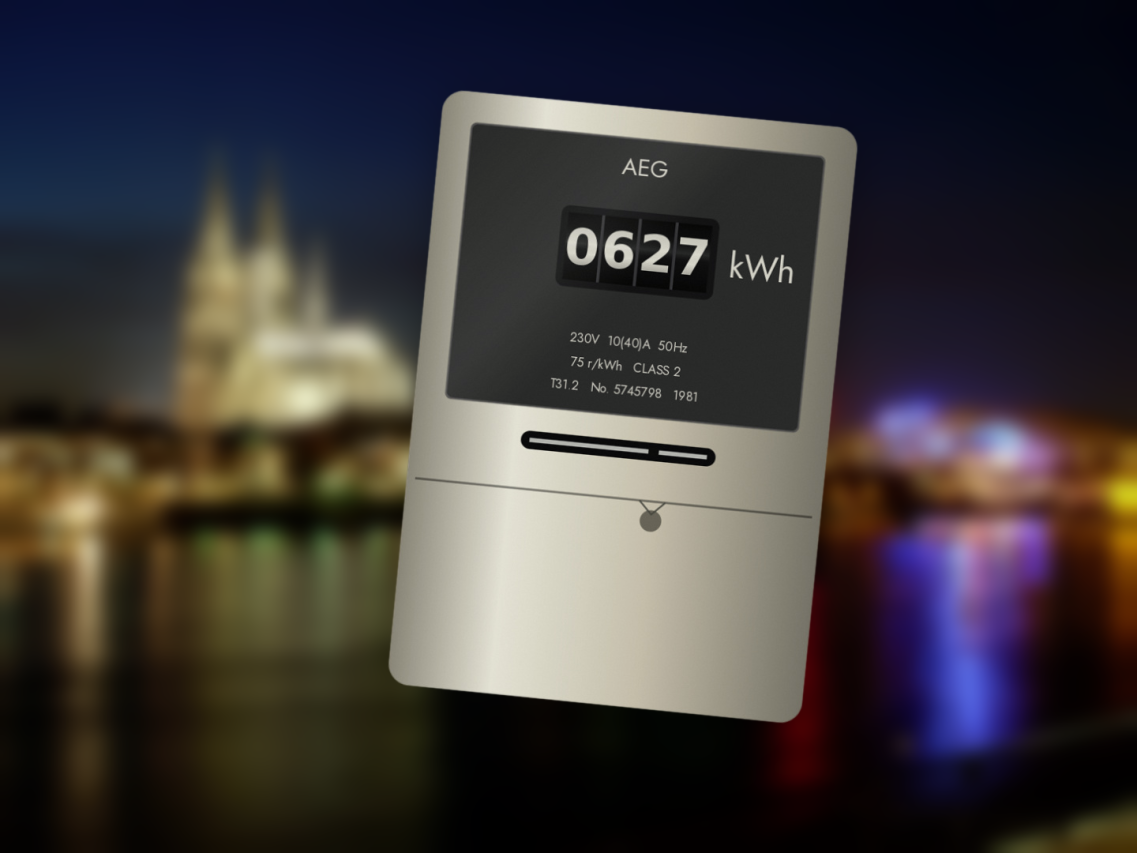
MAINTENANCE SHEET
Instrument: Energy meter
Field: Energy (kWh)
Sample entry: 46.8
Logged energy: 627
